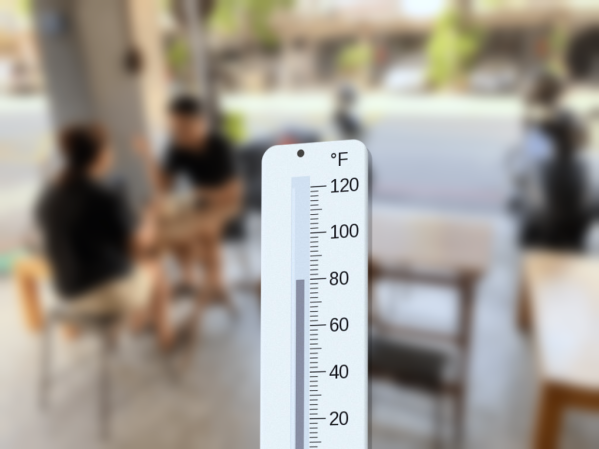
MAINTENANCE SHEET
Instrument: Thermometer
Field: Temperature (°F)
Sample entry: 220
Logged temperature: 80
